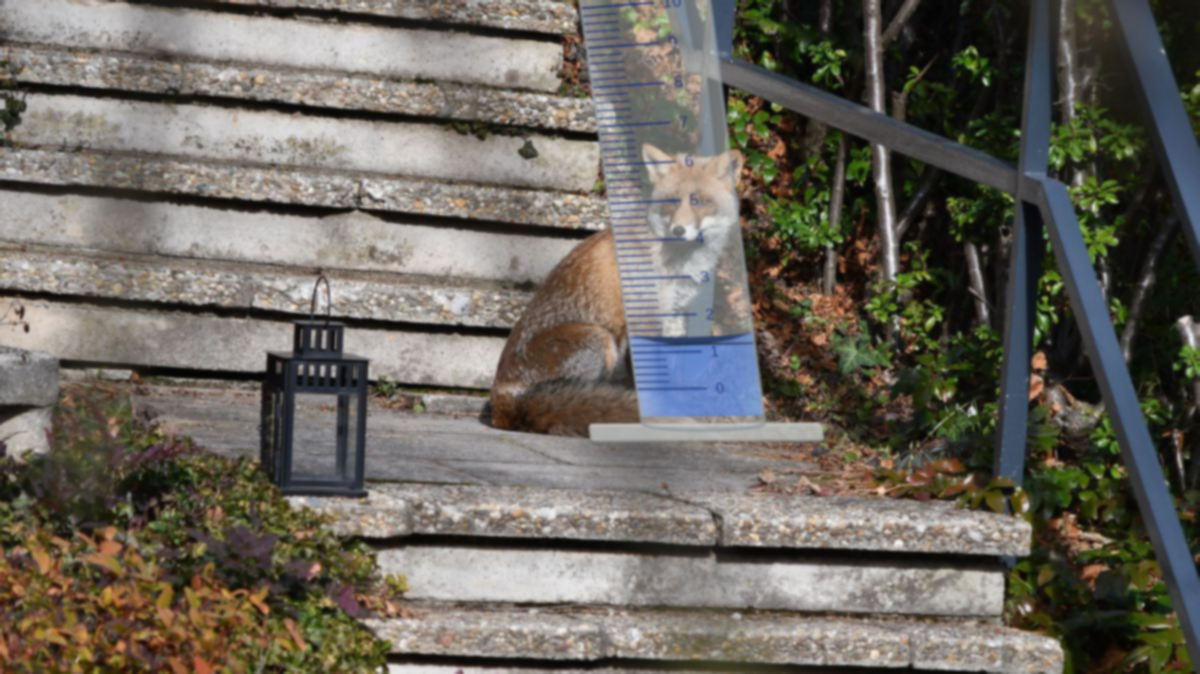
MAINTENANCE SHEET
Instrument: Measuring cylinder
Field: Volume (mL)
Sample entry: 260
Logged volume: 1.2
